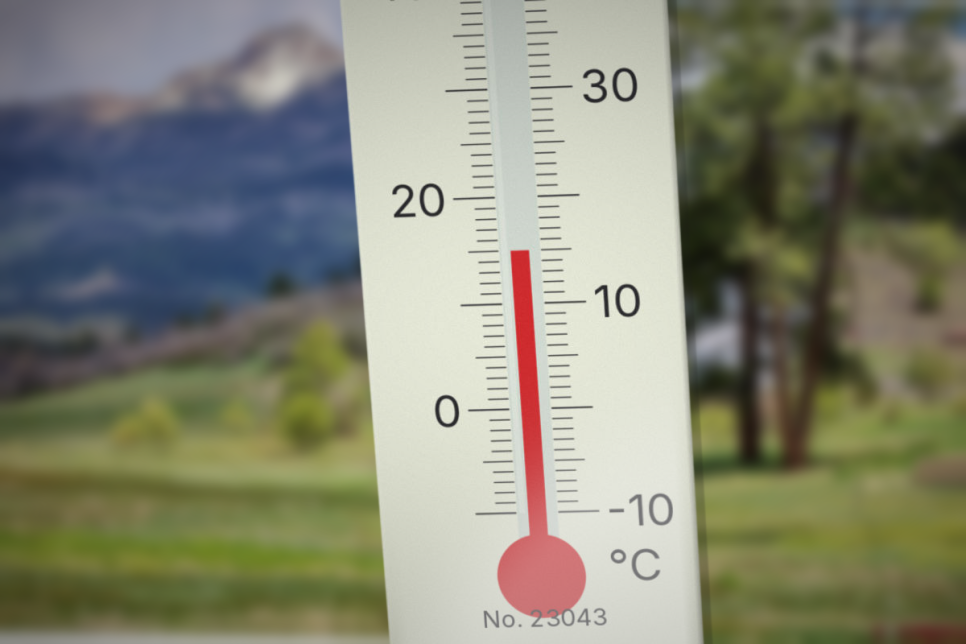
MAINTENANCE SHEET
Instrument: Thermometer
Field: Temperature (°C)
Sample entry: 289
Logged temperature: 15
